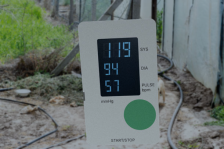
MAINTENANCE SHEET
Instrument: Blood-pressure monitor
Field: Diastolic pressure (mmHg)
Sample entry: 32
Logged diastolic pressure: 94
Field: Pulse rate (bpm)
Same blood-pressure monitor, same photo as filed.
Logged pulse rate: 57
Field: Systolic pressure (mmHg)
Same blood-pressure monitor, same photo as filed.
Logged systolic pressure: 119
